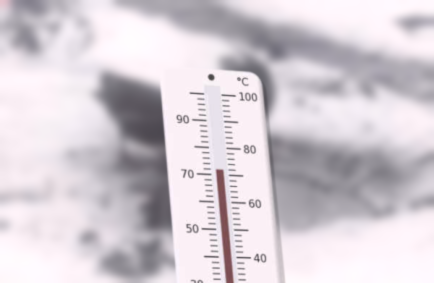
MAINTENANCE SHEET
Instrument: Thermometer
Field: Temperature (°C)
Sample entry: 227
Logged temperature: 72
